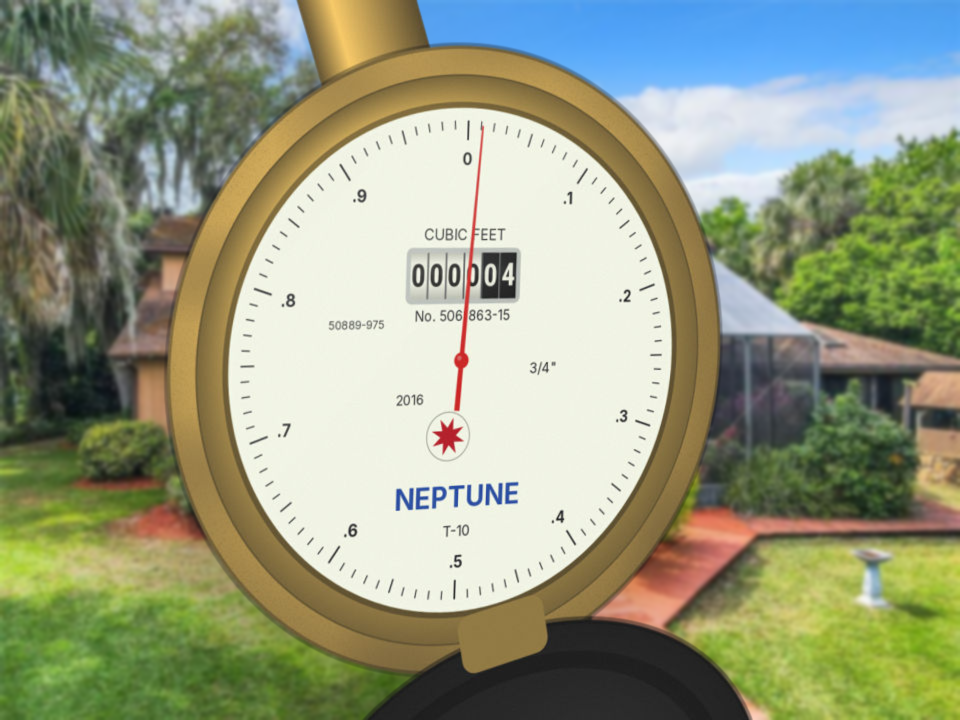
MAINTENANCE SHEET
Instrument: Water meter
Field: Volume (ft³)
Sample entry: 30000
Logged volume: 4.01
